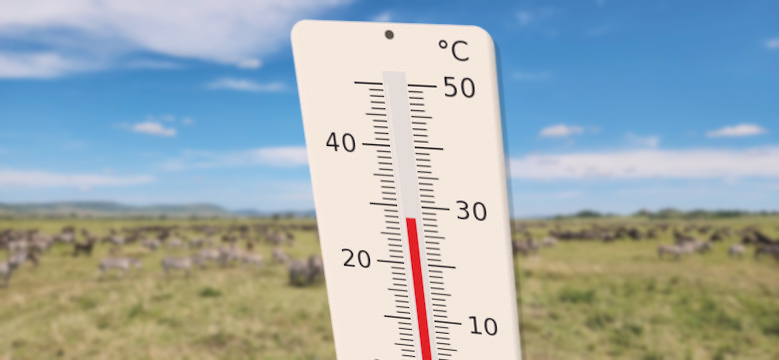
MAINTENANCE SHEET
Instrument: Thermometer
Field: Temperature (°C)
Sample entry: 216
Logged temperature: 28
